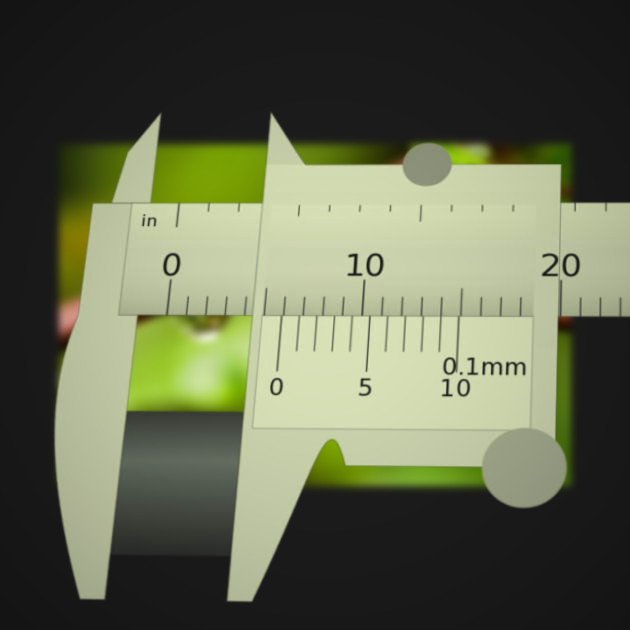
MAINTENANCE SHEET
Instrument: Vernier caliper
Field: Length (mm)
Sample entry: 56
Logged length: 5.9
